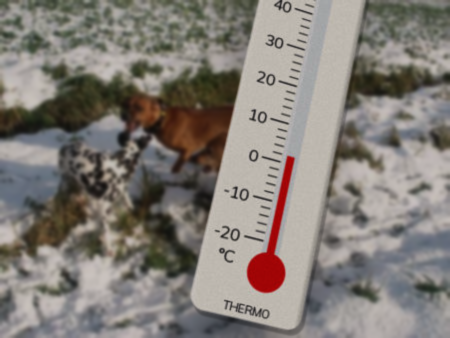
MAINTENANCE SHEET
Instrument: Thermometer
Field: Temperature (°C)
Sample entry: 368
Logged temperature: 2
